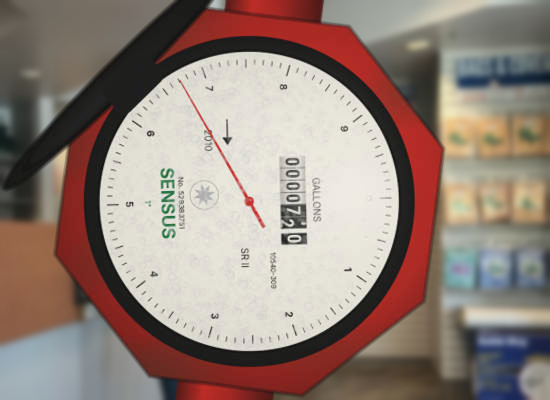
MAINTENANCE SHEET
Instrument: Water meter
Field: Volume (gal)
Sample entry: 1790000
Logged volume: 716.7
